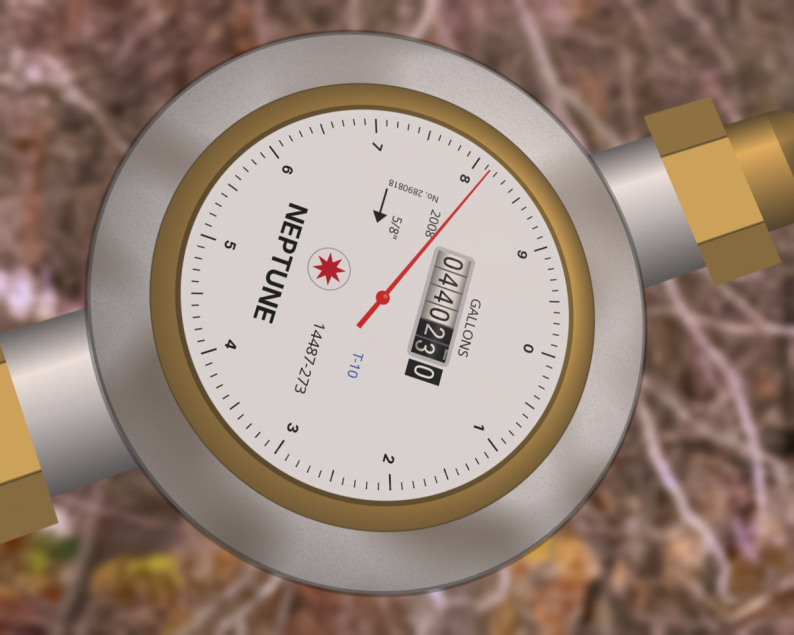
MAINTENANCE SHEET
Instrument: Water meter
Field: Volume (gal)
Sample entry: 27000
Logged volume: 440228.1
